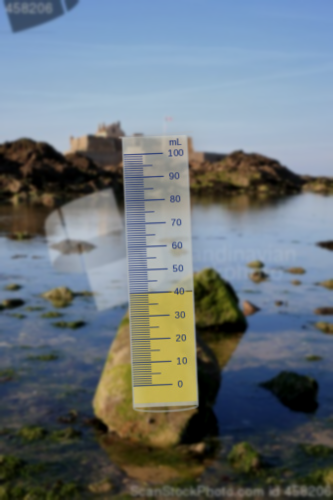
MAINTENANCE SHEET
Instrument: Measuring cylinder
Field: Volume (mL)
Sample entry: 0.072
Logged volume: 40
